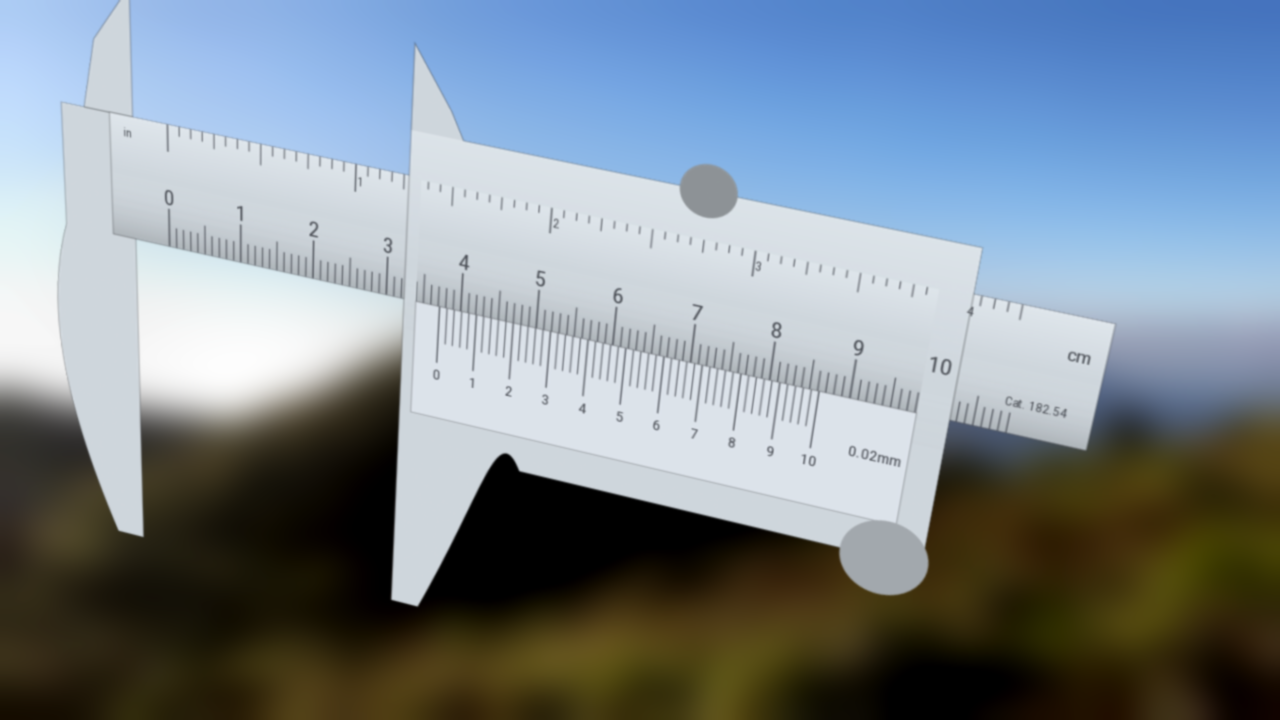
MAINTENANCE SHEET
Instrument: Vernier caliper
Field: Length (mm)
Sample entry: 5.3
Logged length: 37.2
